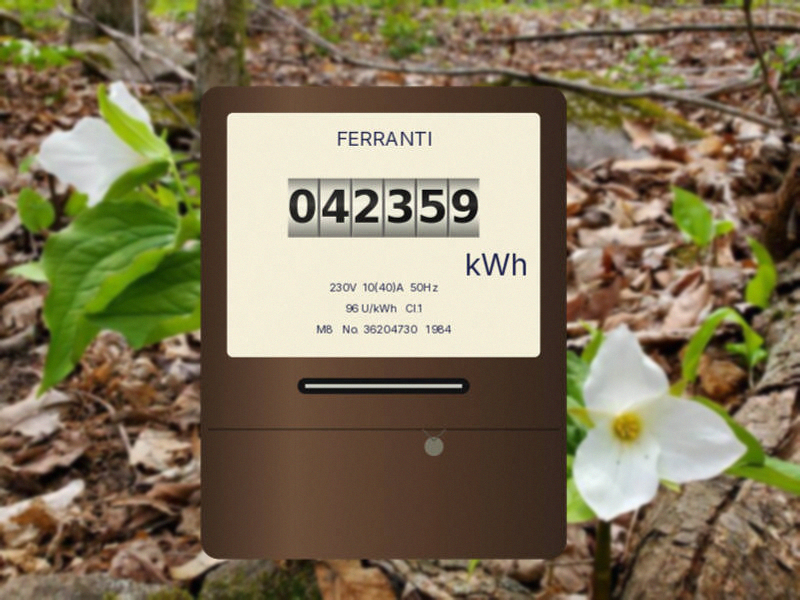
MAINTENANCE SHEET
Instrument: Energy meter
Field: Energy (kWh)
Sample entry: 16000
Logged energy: 42359
